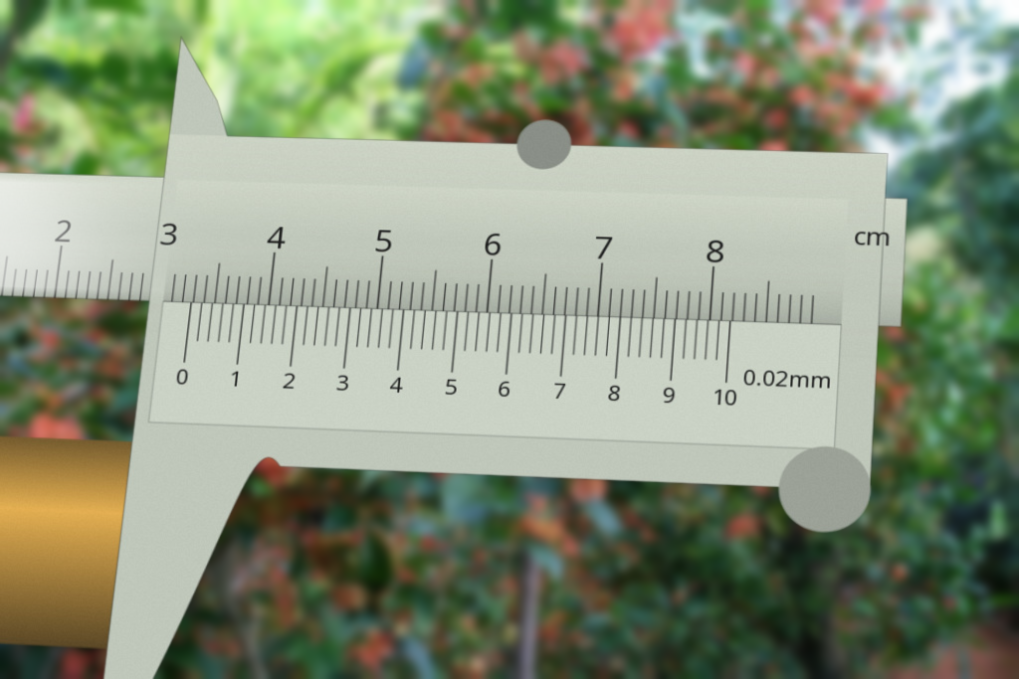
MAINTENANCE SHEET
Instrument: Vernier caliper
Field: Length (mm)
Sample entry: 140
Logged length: 32.8
